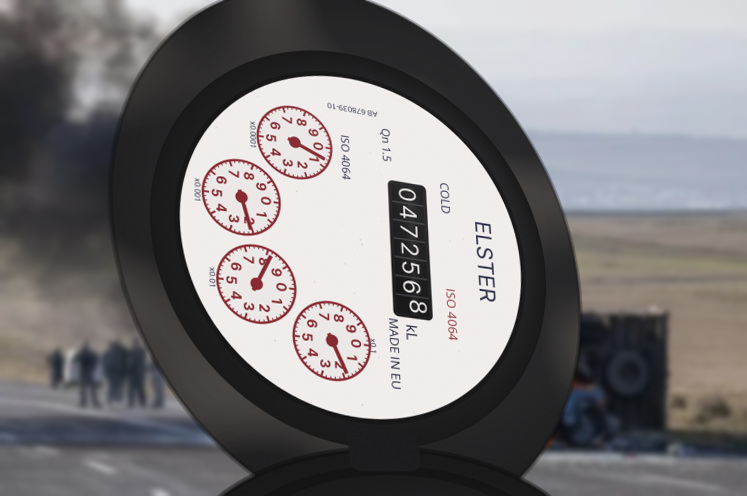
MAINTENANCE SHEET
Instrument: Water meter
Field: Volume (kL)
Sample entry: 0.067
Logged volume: 472568.1820
